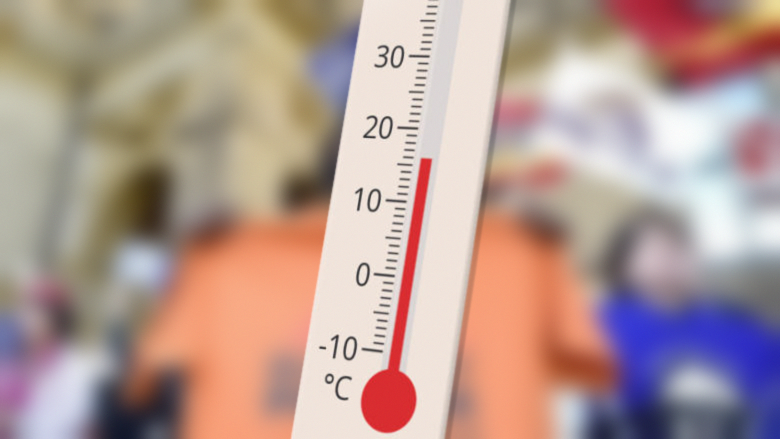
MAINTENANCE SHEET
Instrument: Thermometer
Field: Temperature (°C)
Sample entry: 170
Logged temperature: 16
